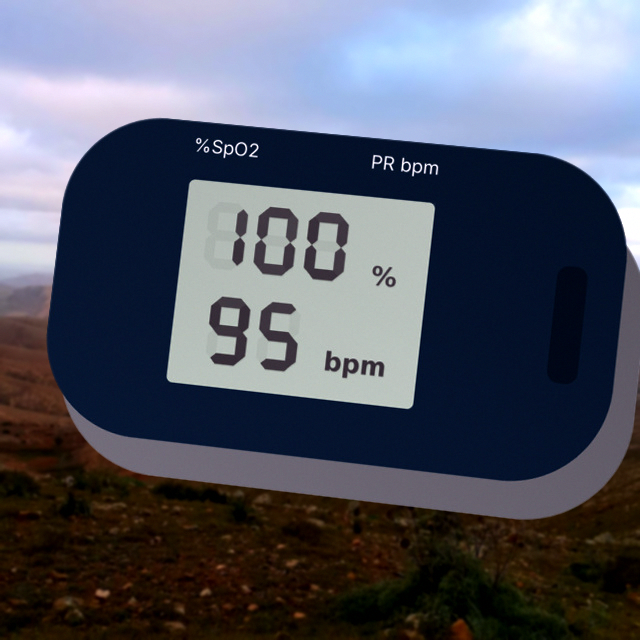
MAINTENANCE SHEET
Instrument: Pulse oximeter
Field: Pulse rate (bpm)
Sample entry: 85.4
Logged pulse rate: 95
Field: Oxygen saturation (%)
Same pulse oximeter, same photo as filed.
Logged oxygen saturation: 100
